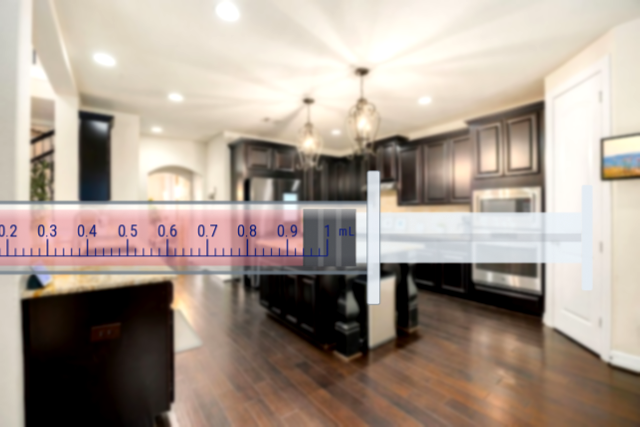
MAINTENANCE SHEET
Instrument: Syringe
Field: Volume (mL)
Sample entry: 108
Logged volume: 0.94
